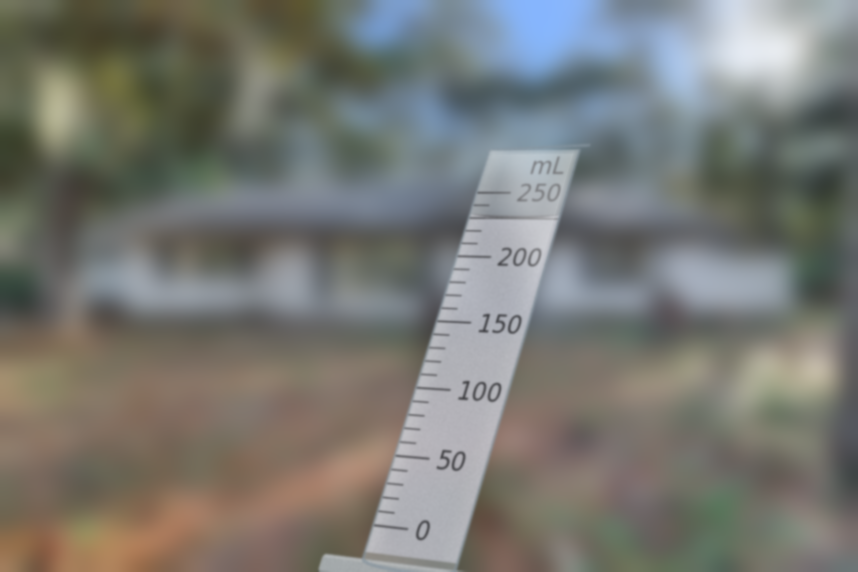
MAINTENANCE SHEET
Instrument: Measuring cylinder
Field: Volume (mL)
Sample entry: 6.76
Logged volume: 230
